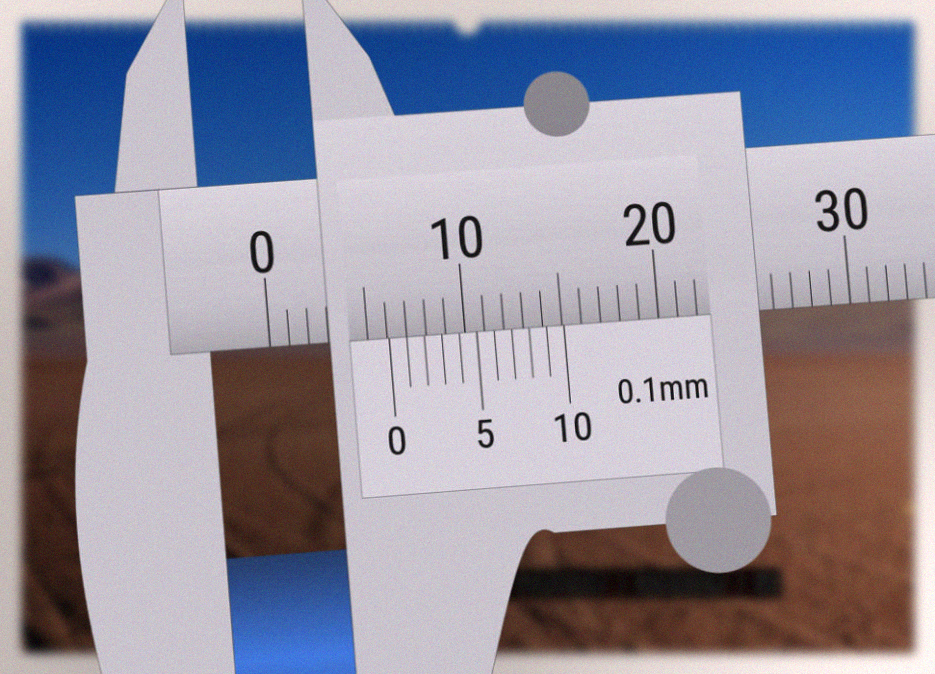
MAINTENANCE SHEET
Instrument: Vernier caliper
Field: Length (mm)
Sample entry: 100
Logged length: 6.1
